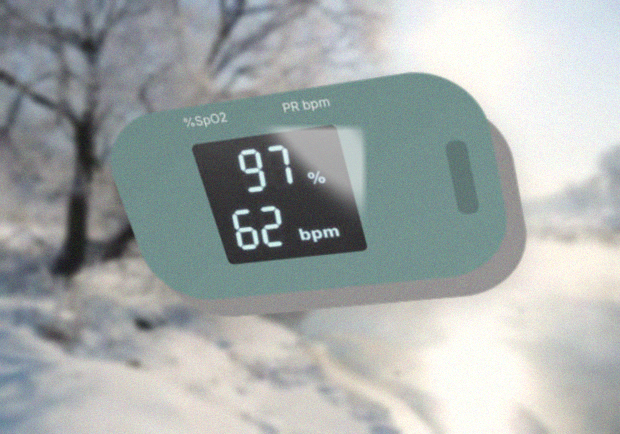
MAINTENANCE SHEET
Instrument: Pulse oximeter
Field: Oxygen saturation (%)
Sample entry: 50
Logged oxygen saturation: 97
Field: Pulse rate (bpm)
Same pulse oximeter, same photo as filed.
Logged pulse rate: 62
